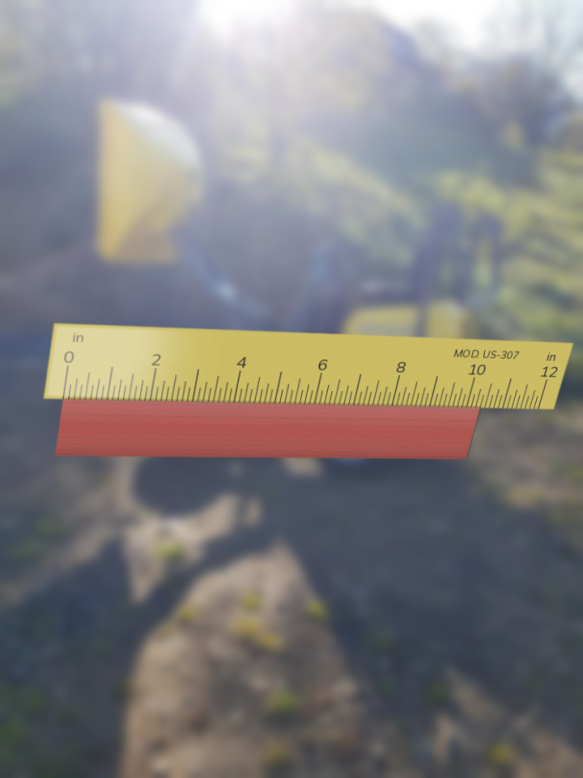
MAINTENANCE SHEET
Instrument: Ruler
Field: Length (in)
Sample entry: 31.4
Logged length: 10.375
